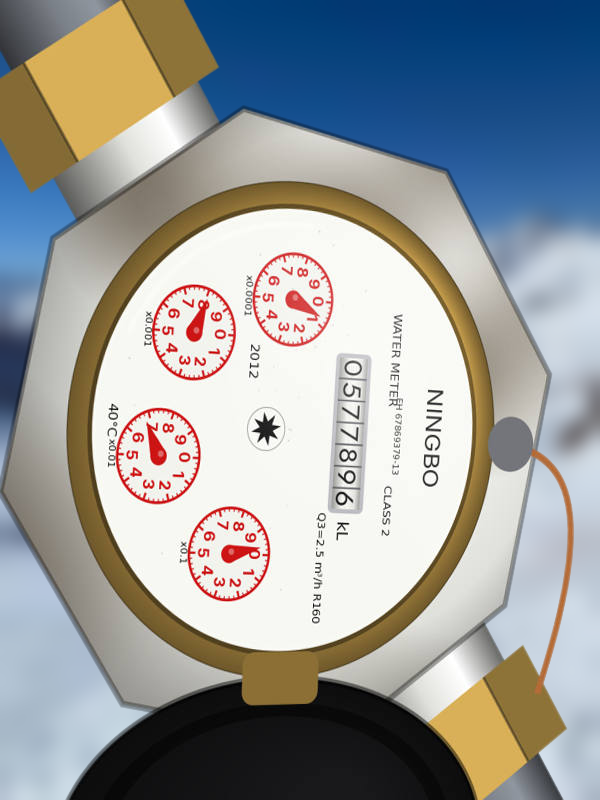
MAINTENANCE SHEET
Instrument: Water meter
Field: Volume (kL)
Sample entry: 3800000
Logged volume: 577895.9680
